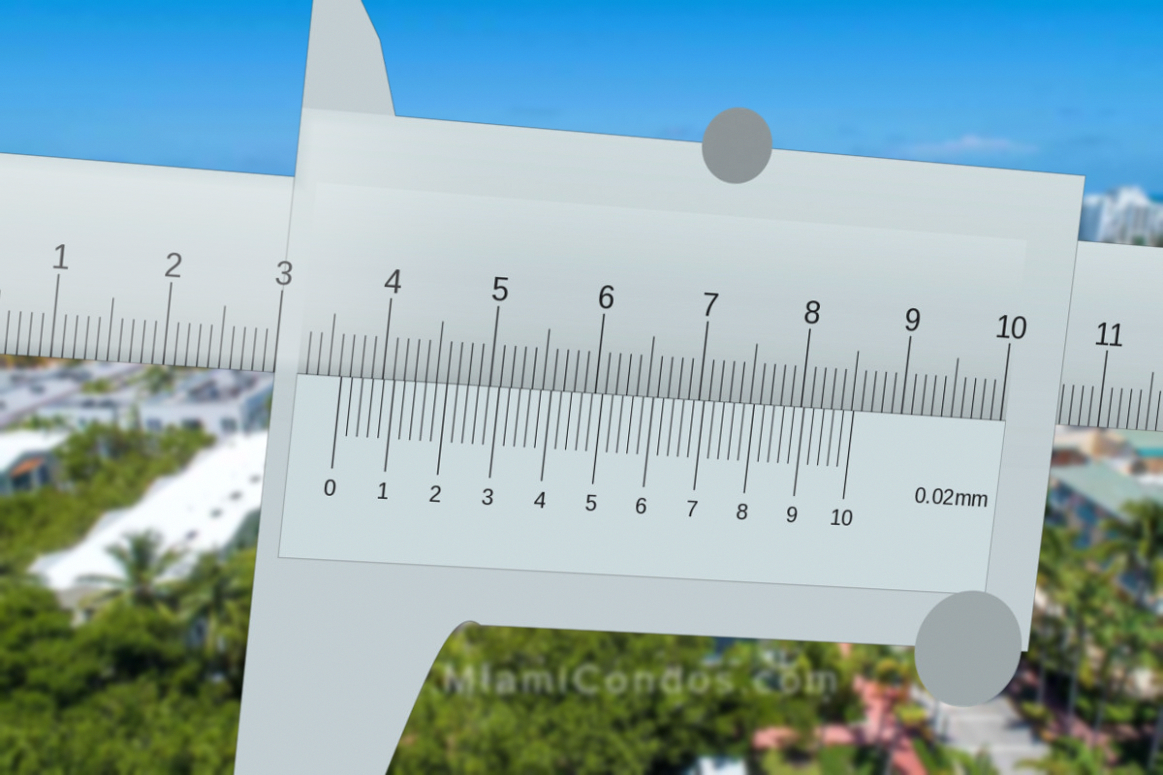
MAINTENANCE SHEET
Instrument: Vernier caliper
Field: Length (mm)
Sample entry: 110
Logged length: 36.2
